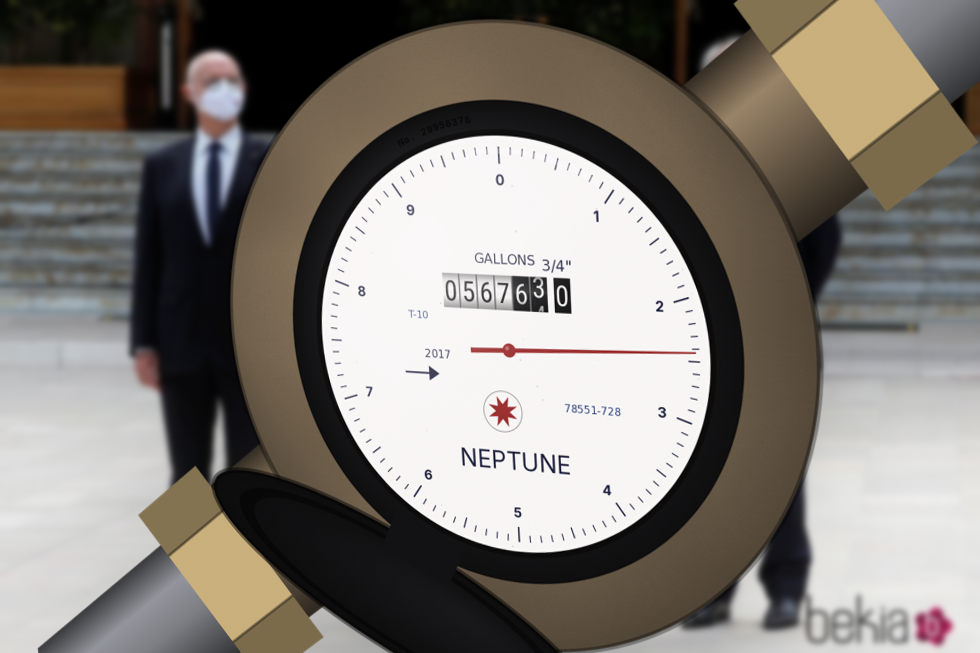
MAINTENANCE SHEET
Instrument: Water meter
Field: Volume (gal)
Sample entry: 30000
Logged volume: 567632.4
